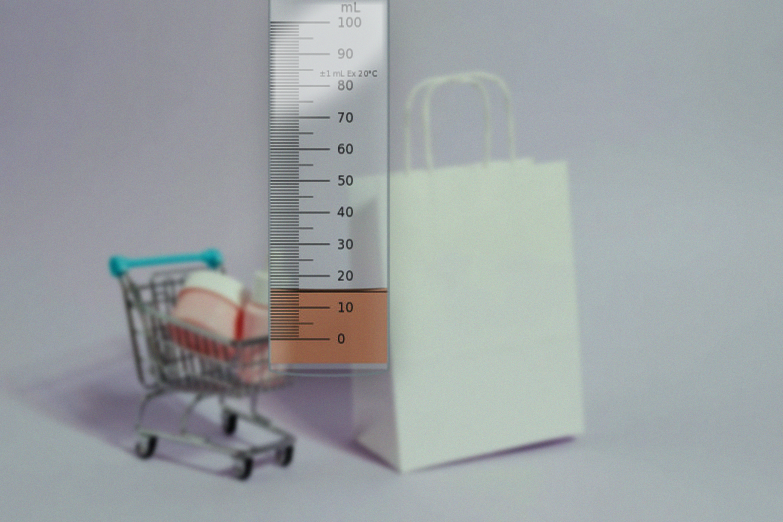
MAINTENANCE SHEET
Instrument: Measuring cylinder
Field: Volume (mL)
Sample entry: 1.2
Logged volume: 15
